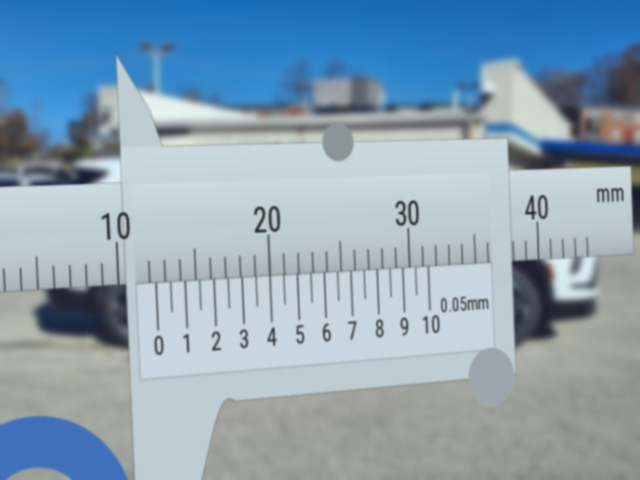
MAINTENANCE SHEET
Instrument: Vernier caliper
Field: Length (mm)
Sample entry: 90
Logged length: 12.4
